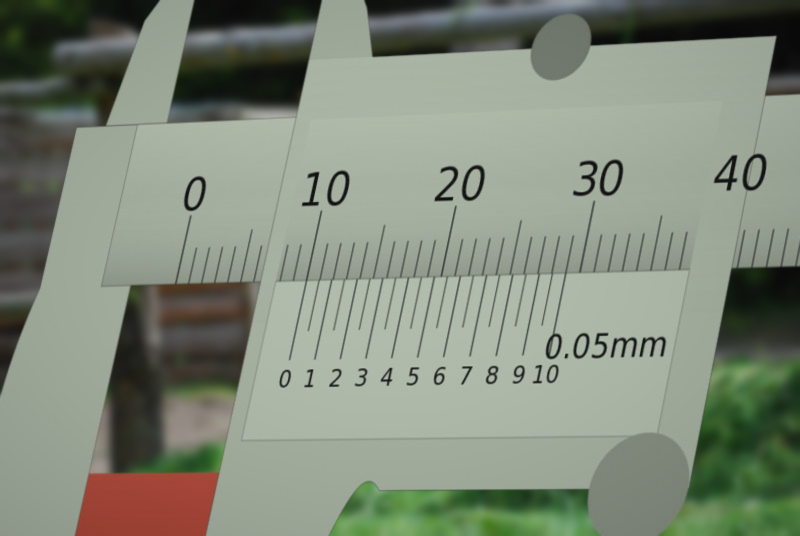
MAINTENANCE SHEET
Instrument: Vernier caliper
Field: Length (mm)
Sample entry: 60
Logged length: 10.0
